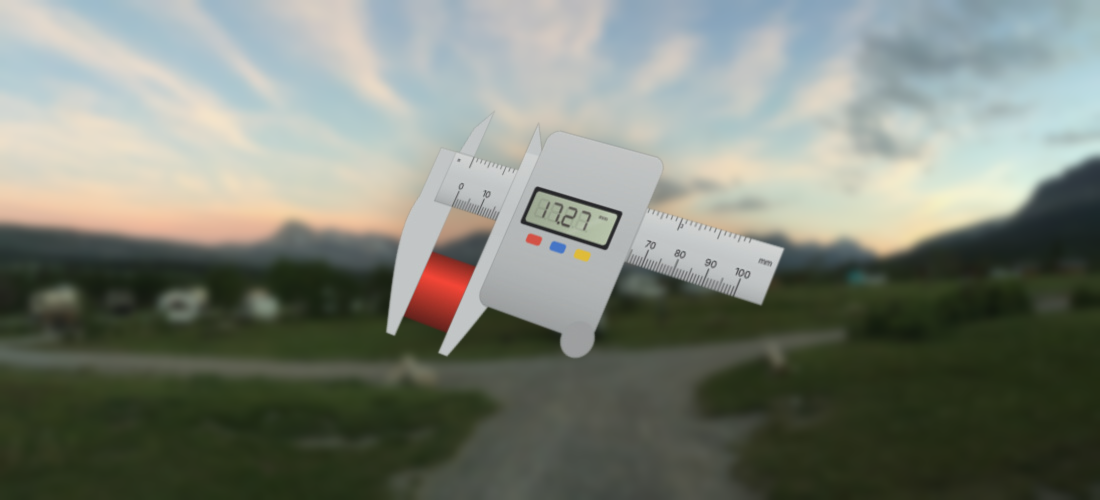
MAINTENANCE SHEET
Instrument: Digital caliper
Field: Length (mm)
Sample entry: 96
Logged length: 17.27
